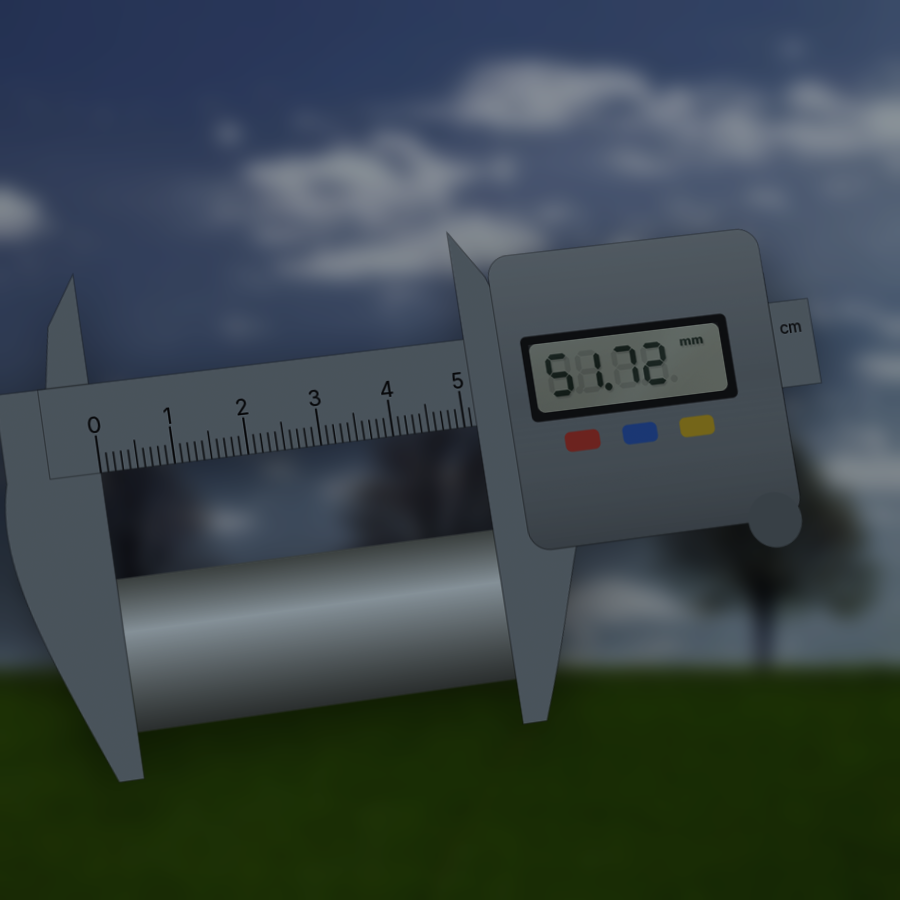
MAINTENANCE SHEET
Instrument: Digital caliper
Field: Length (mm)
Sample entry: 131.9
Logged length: 51.72
